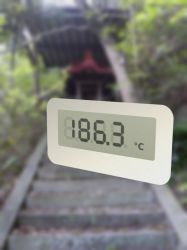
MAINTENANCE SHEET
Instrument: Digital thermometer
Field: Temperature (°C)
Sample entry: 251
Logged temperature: 186.3
